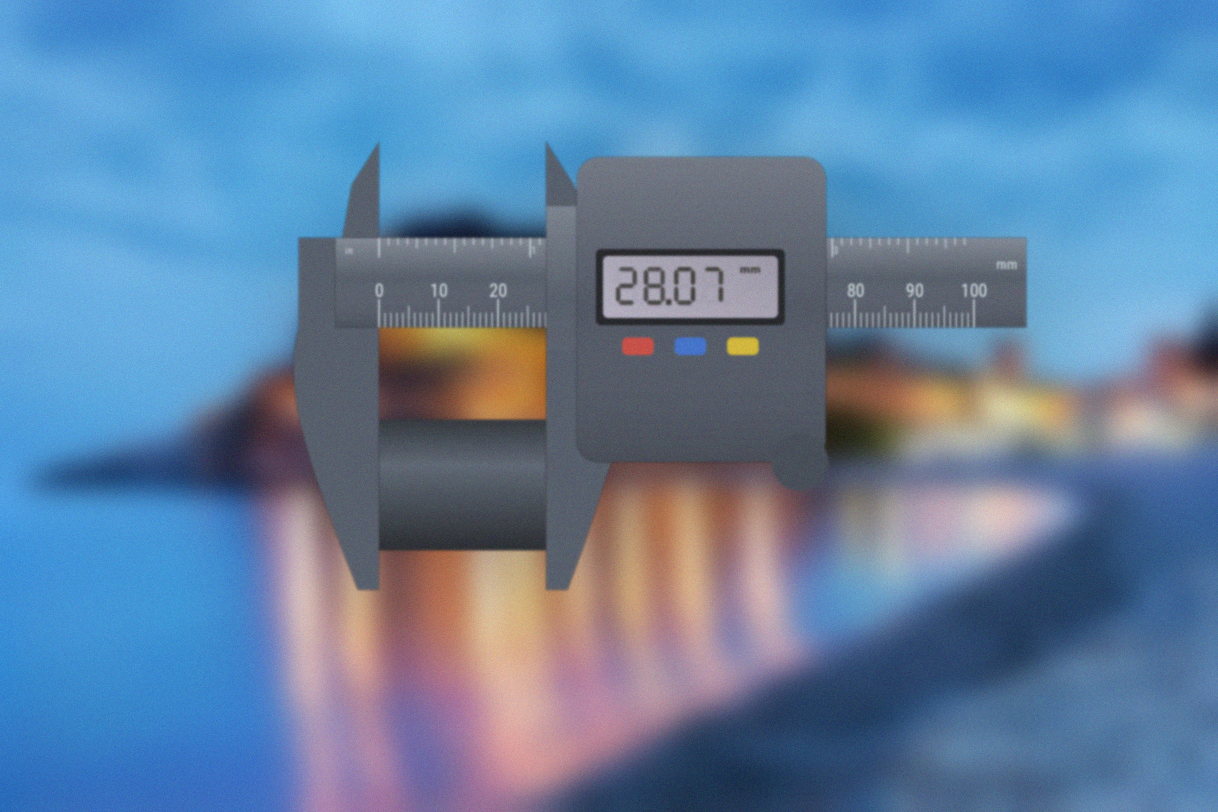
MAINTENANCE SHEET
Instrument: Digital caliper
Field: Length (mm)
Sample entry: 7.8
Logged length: 28.07
